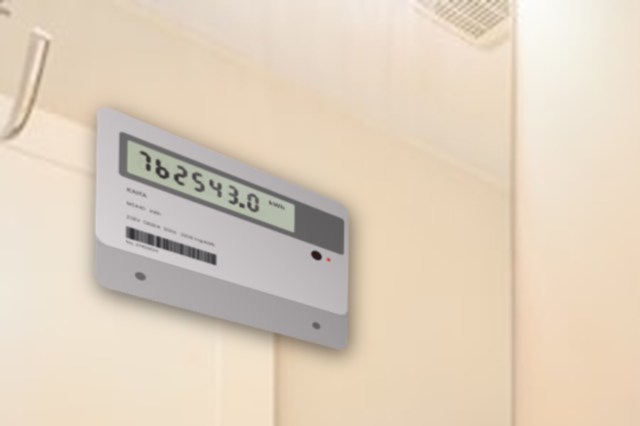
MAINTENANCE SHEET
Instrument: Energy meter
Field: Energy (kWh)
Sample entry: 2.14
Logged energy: 762543.0
